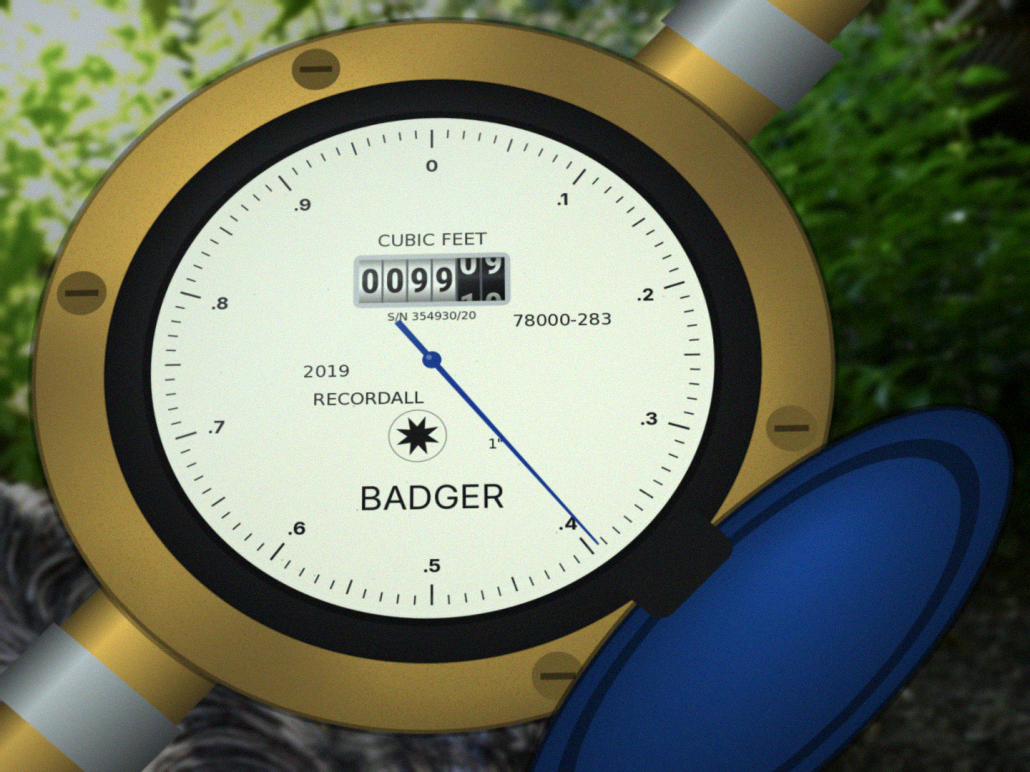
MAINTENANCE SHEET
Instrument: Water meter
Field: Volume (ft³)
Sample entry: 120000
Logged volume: 9909.39
